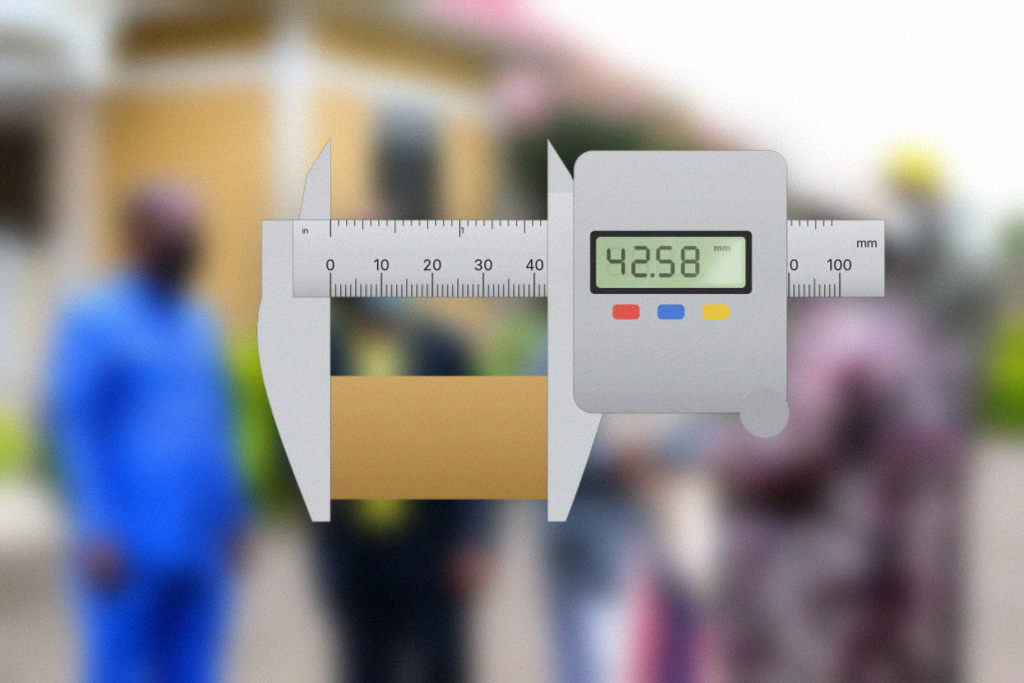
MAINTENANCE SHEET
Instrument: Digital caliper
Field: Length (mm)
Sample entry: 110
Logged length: 42.58
